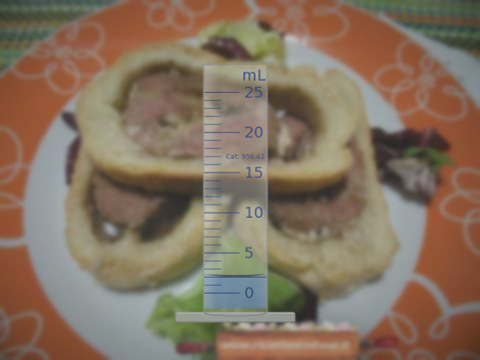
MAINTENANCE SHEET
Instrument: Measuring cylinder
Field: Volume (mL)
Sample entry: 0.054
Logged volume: 2
